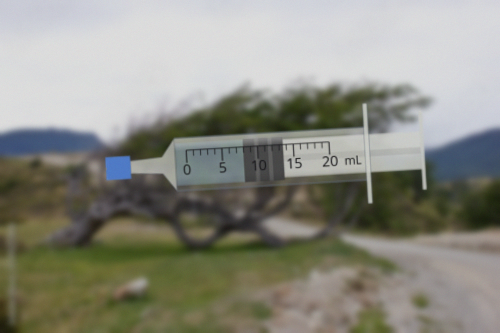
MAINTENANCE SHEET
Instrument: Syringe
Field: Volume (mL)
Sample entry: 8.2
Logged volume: 8
